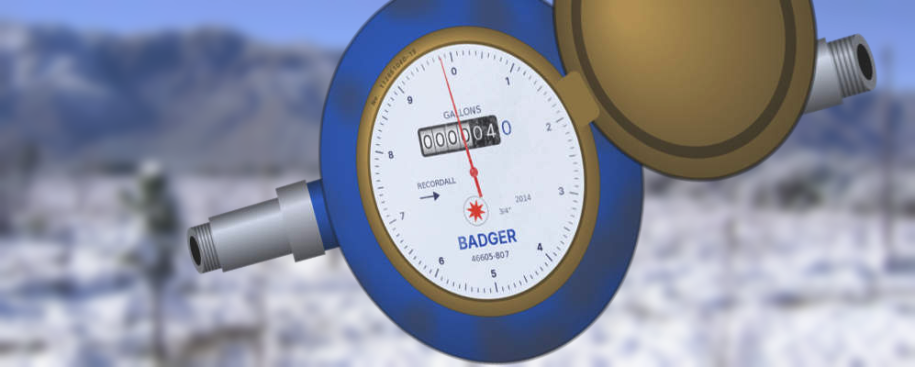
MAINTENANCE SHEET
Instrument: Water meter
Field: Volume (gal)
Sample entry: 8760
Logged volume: 39.8
